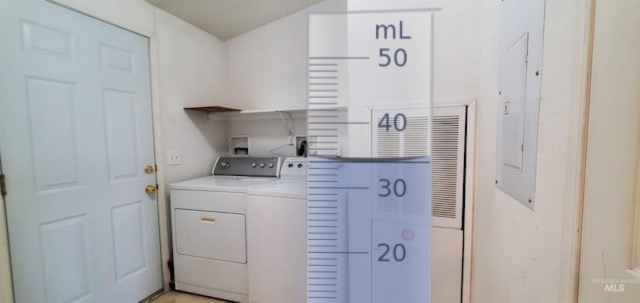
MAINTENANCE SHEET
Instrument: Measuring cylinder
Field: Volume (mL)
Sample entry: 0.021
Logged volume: 34
